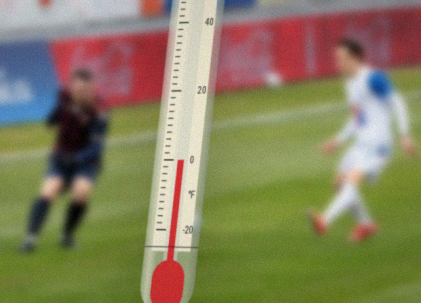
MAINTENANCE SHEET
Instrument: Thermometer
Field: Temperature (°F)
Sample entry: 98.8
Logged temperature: 0
